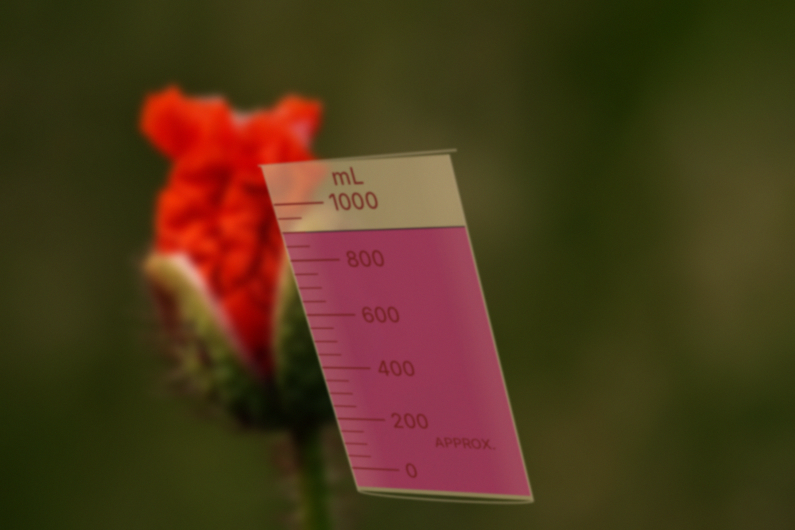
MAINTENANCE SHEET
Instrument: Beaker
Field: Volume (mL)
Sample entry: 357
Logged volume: 900
